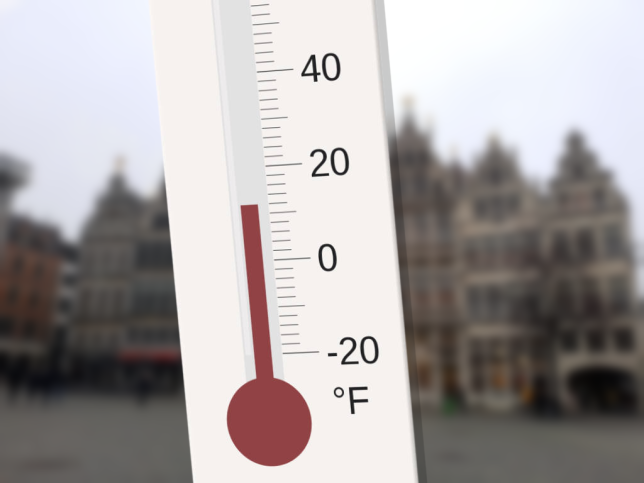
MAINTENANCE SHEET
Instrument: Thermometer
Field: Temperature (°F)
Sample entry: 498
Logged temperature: 12
